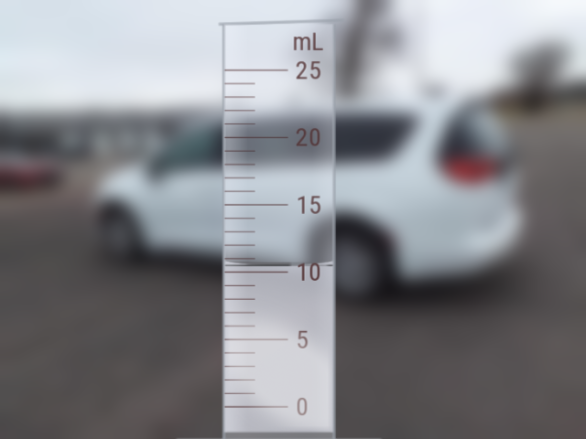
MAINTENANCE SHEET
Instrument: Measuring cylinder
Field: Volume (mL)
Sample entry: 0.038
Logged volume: 10.5
